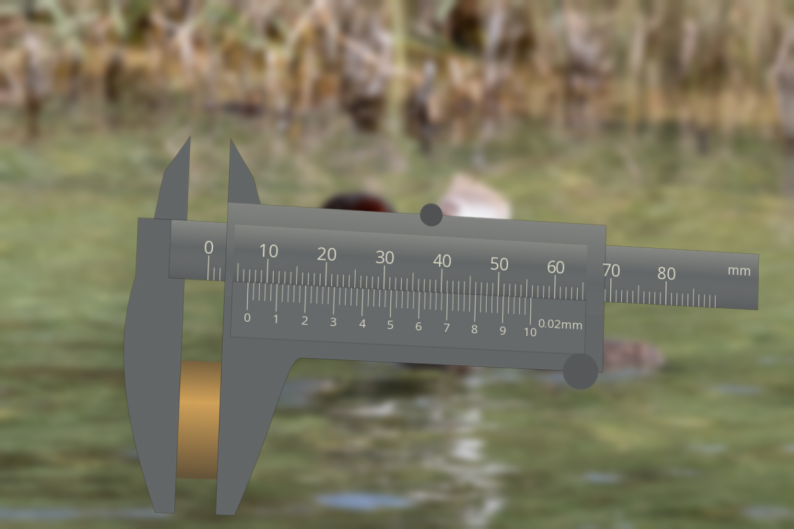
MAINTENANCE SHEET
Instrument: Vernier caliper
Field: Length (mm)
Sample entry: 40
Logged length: 6.8
